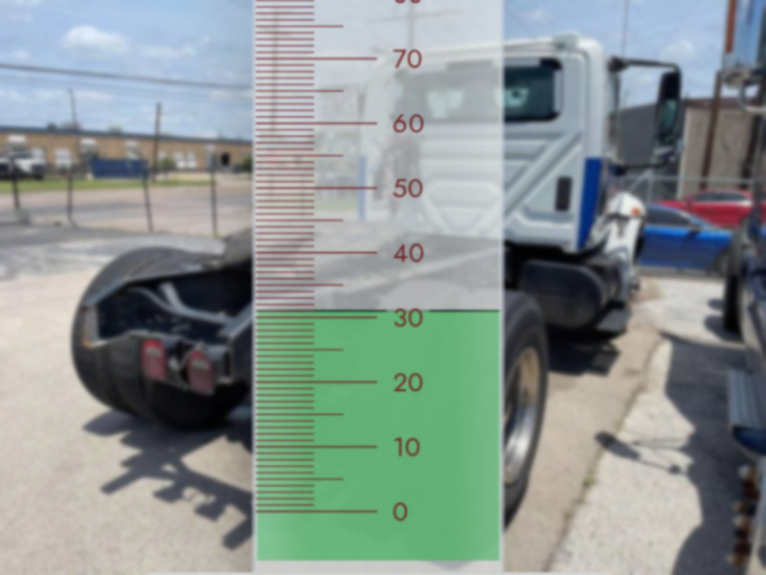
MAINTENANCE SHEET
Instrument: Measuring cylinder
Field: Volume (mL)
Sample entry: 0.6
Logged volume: 31
